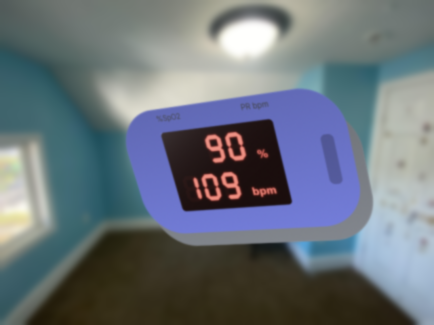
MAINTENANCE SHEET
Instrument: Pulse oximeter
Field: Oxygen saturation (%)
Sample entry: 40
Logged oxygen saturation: 90
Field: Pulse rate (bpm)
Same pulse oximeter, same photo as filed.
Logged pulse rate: 109
